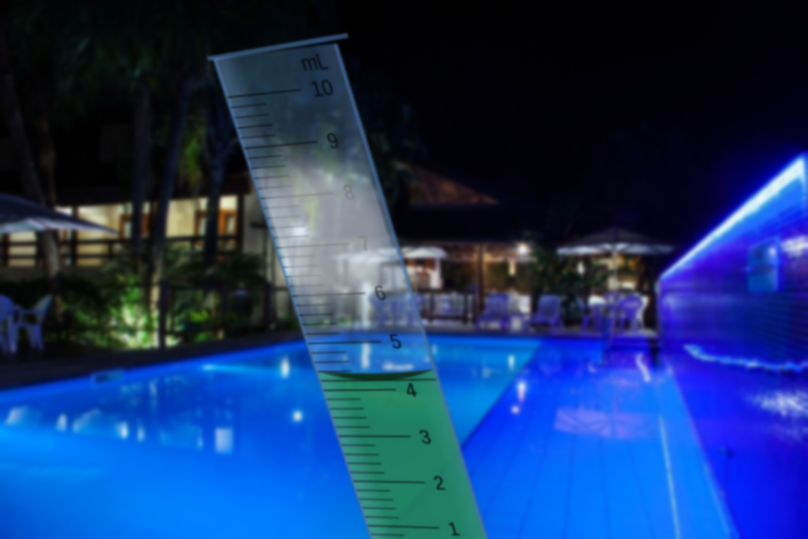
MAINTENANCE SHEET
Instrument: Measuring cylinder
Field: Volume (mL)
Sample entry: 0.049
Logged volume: 4.2
